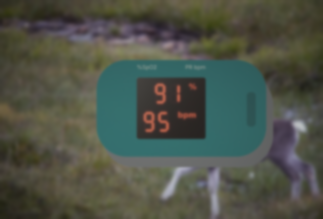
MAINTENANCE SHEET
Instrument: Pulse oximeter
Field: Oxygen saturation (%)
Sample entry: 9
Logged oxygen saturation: 91
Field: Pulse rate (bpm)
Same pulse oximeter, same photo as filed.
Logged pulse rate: 95
